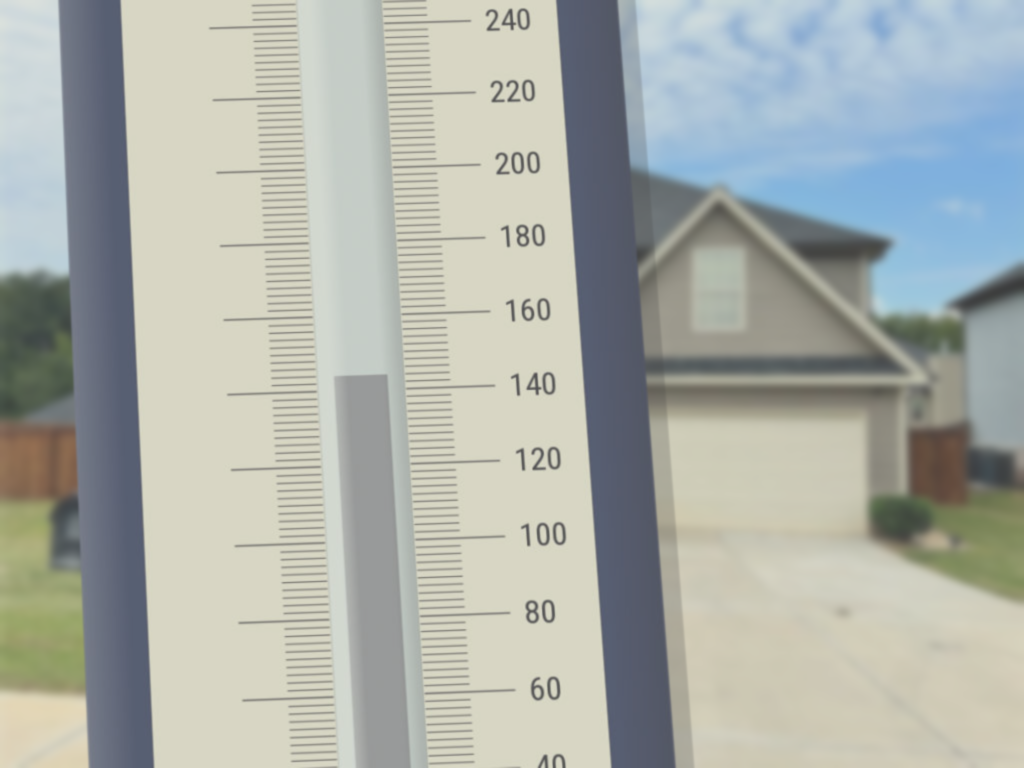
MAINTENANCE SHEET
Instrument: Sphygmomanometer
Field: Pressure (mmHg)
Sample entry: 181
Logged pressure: 144
